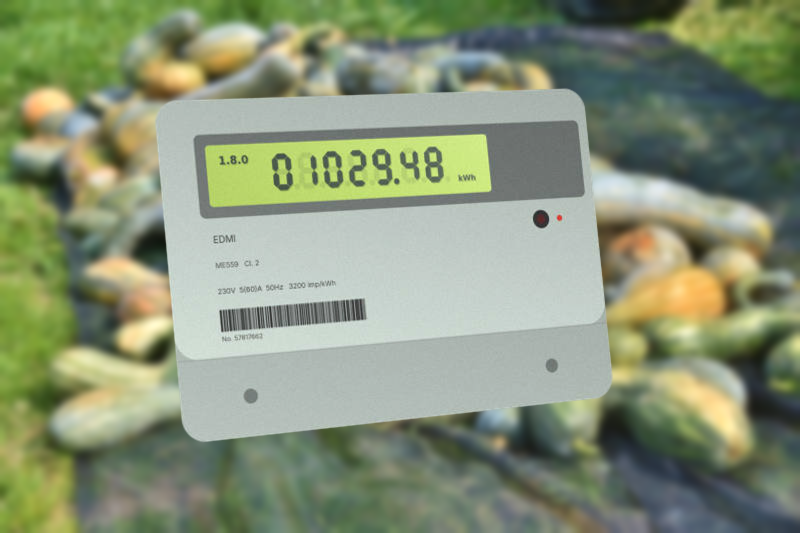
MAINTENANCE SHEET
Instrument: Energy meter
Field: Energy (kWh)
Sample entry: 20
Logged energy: 1029.48
